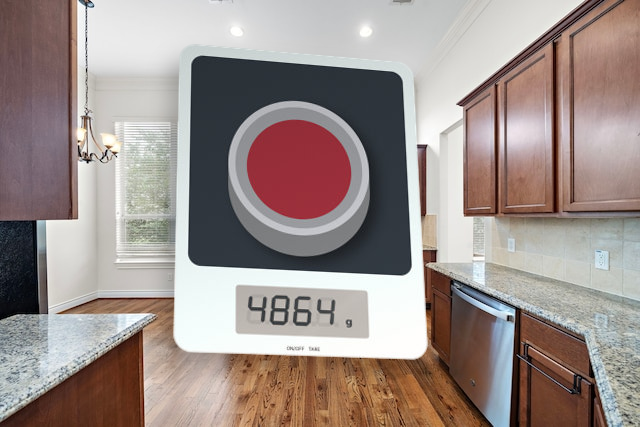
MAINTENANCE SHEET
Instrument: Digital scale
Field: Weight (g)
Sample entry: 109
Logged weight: 4864
